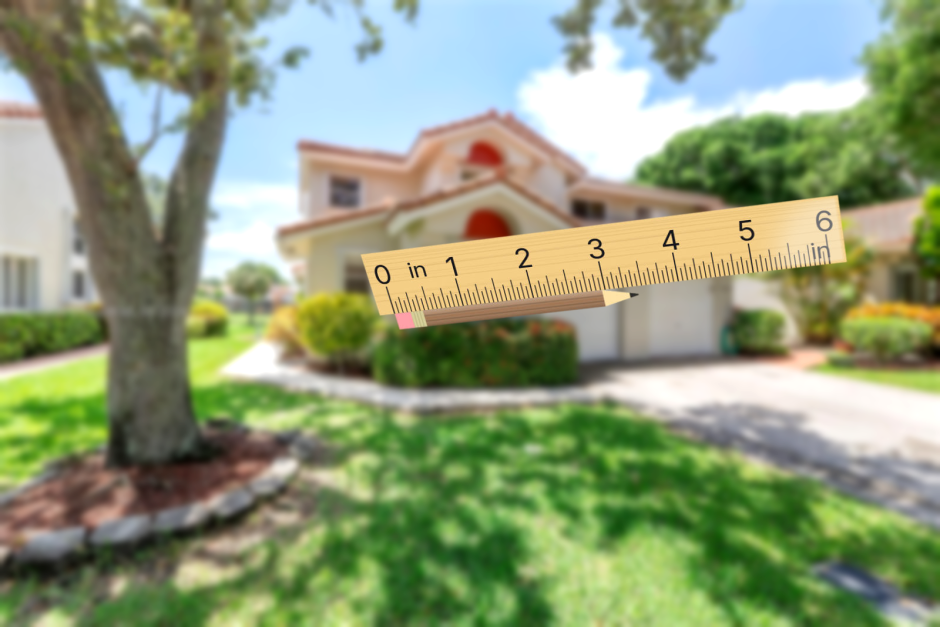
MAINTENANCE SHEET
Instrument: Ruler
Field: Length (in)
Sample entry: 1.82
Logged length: 3.4375
